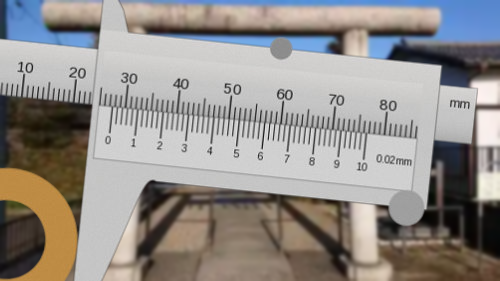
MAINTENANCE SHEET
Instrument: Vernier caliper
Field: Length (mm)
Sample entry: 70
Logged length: 27.5
